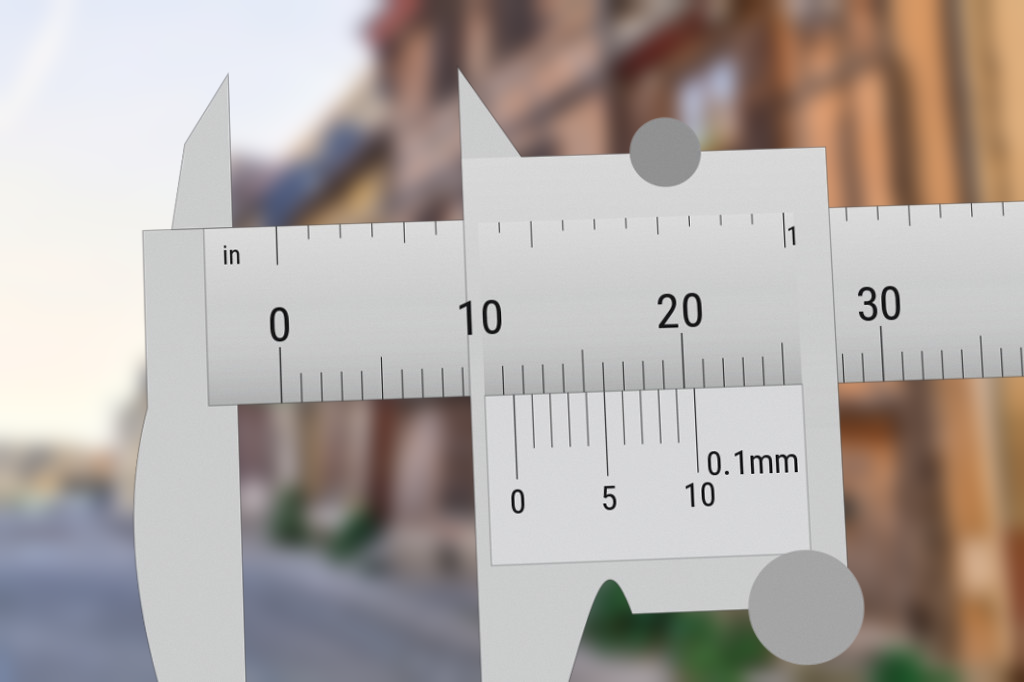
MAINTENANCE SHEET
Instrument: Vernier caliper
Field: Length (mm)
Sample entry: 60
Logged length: 11.5
